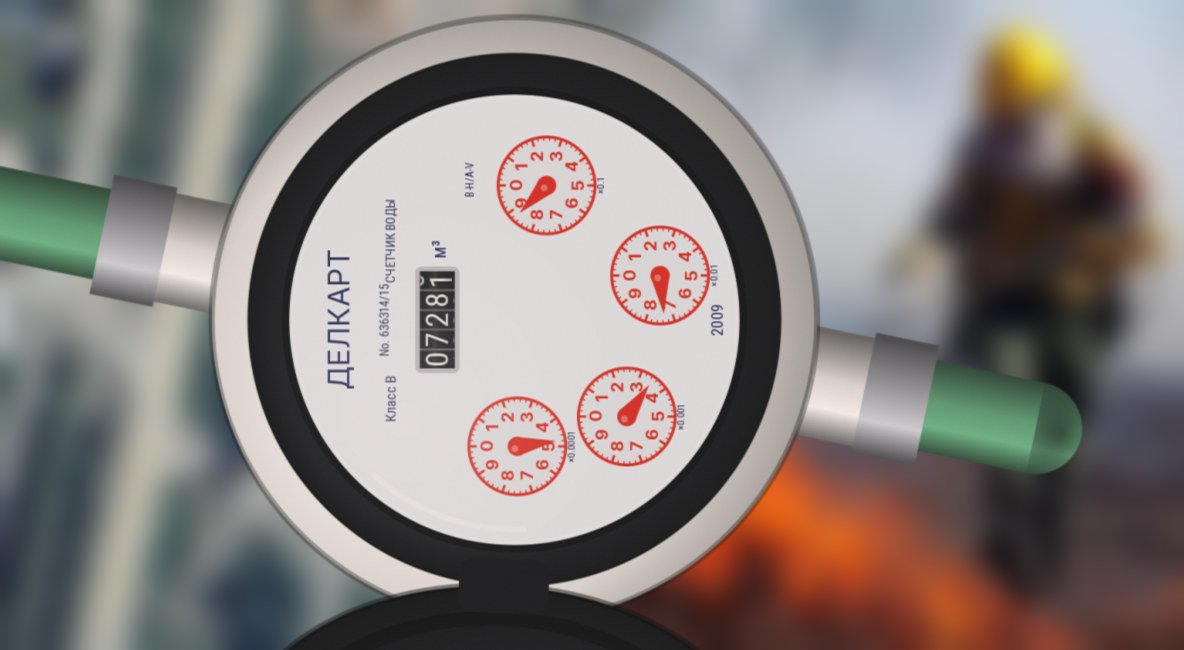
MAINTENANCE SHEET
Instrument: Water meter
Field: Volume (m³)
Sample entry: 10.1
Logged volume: 7280.8734
